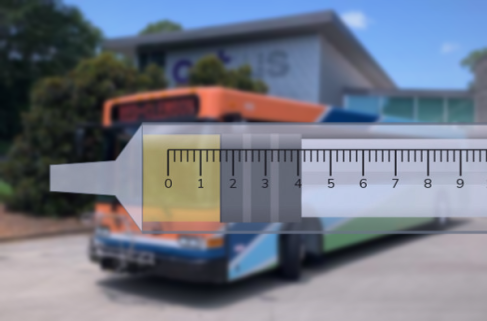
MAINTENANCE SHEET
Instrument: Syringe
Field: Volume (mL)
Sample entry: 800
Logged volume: 1.6
